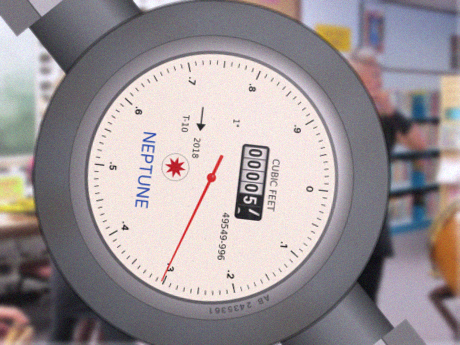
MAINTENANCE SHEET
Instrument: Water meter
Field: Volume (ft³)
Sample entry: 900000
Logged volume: 57.30
